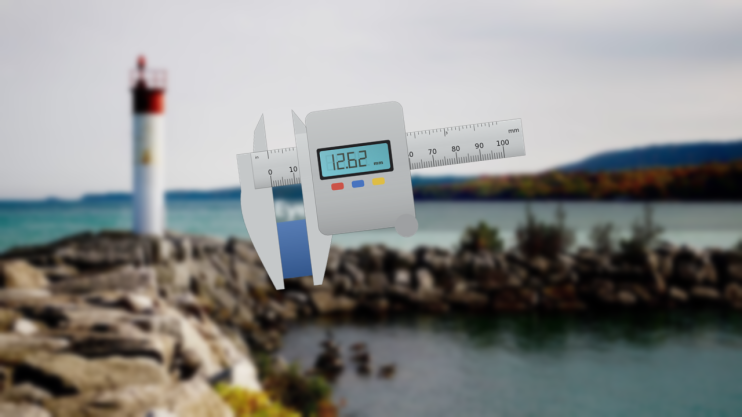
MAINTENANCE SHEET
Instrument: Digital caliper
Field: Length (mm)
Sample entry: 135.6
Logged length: 12.62
